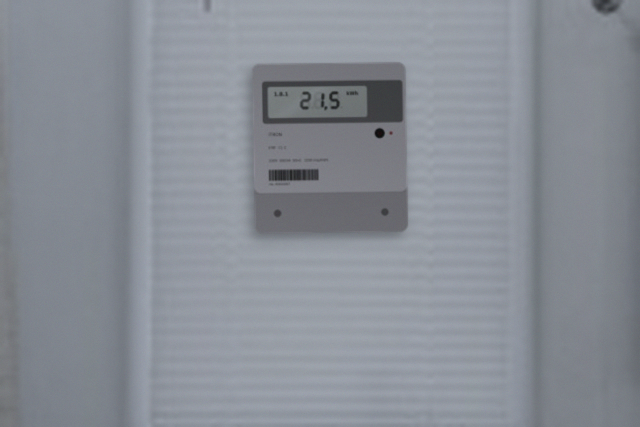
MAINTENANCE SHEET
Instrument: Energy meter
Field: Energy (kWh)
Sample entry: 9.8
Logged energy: 21.5
